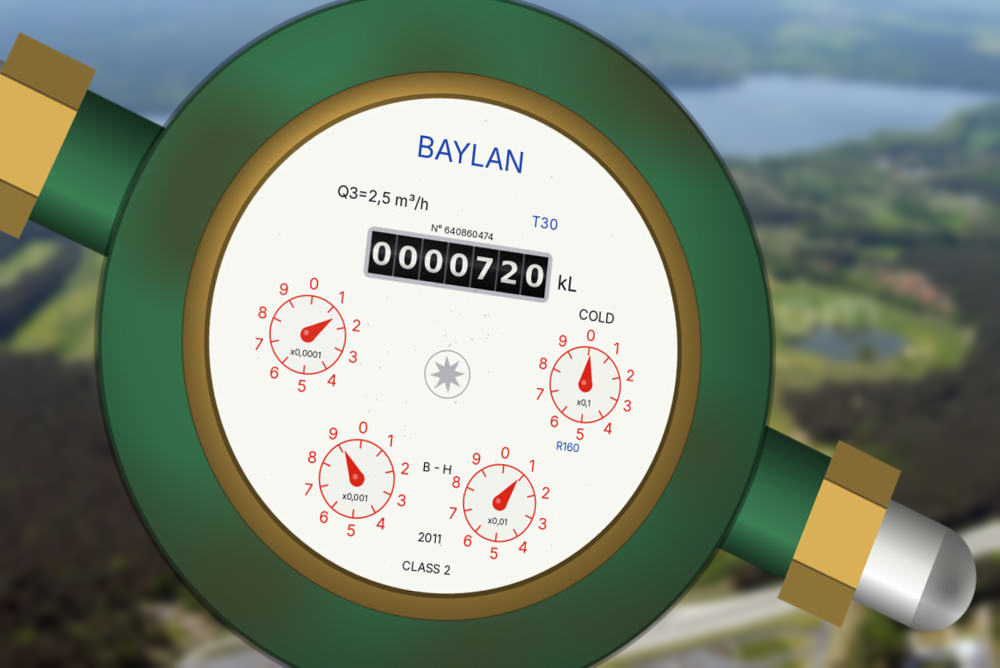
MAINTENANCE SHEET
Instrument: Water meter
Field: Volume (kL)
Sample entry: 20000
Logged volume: 720.0091
